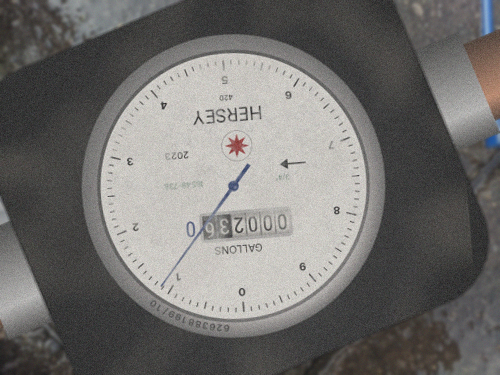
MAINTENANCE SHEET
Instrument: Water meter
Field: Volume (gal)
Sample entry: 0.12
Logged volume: 2361.1
